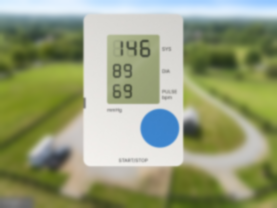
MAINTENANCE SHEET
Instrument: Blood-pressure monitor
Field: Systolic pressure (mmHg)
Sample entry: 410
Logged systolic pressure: 146
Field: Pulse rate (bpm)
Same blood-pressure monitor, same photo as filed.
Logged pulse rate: 69
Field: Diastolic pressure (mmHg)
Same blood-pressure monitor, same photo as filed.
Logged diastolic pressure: 89
